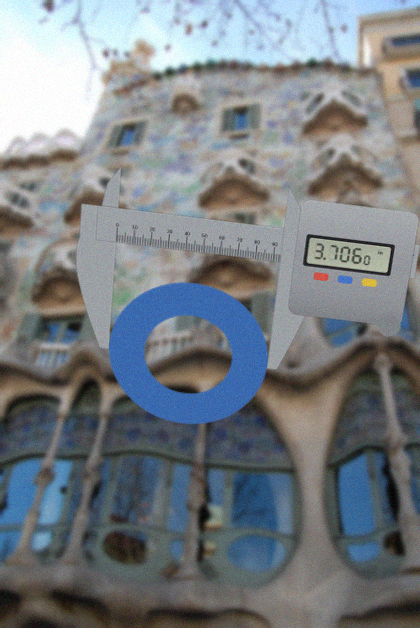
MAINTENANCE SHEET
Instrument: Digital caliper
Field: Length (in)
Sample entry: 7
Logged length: 3.7060
